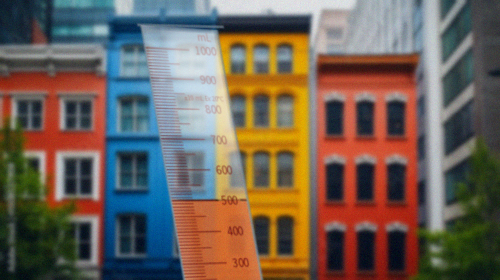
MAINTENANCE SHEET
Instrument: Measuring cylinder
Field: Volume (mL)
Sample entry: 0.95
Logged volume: 500
